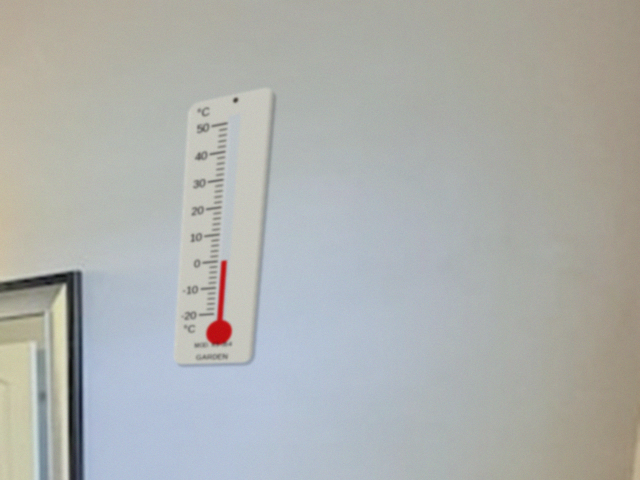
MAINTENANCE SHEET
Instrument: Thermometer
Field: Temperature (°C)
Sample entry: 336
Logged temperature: 0
